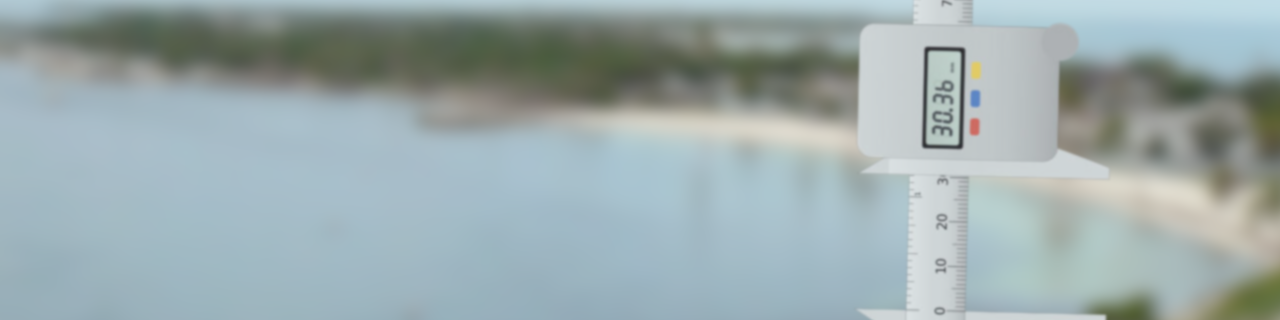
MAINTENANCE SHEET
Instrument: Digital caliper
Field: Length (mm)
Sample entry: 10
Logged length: 30.36
